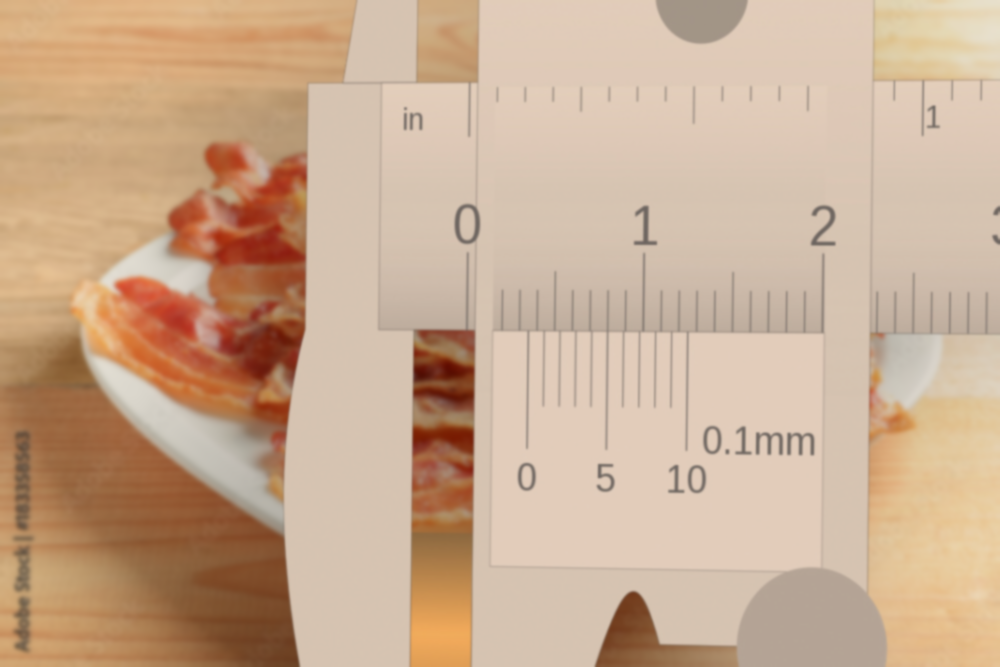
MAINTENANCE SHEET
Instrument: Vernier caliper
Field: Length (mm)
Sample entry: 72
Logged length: 3.5
